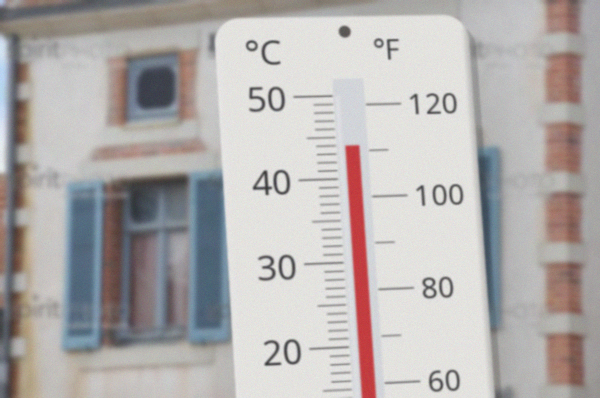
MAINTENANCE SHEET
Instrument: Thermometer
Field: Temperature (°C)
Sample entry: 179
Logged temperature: 44
